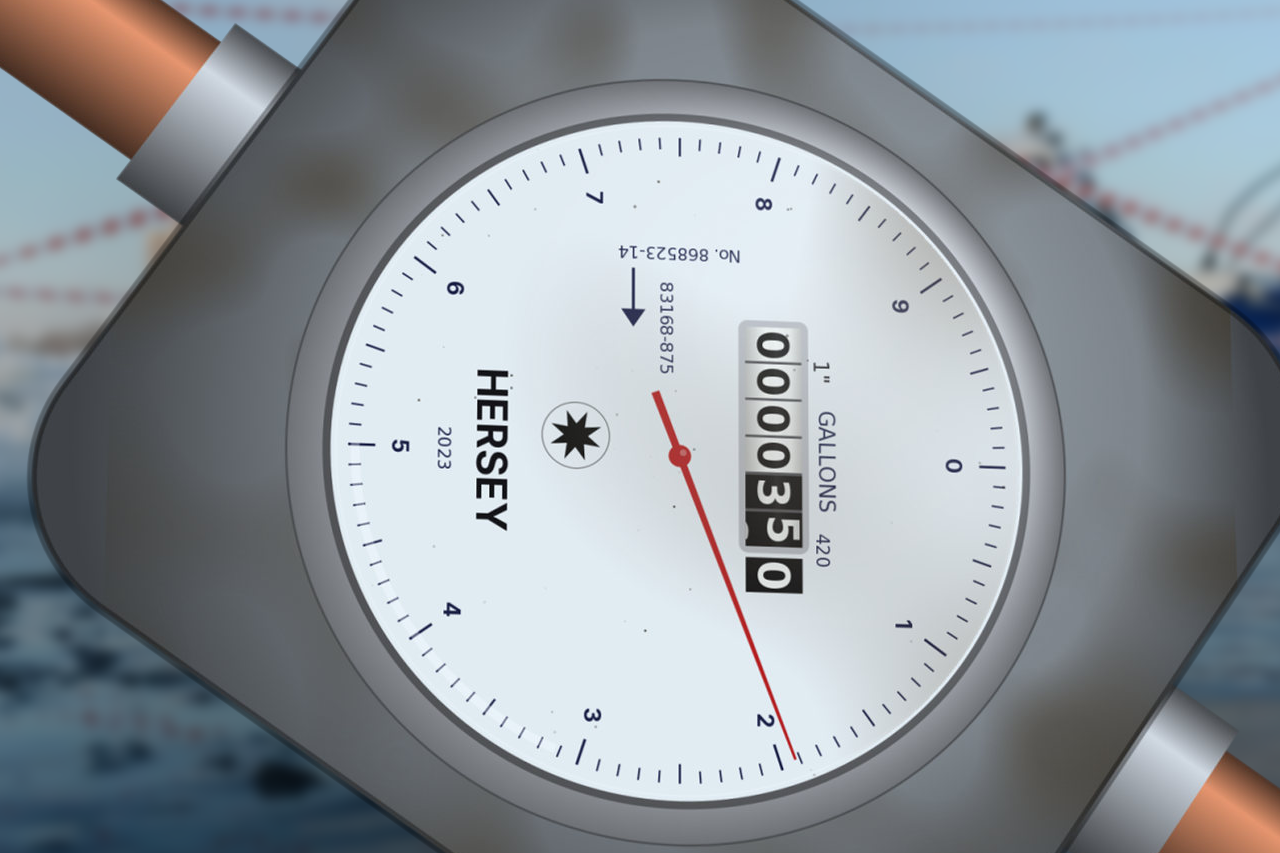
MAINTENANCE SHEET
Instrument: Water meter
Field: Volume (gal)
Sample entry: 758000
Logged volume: 351.9
